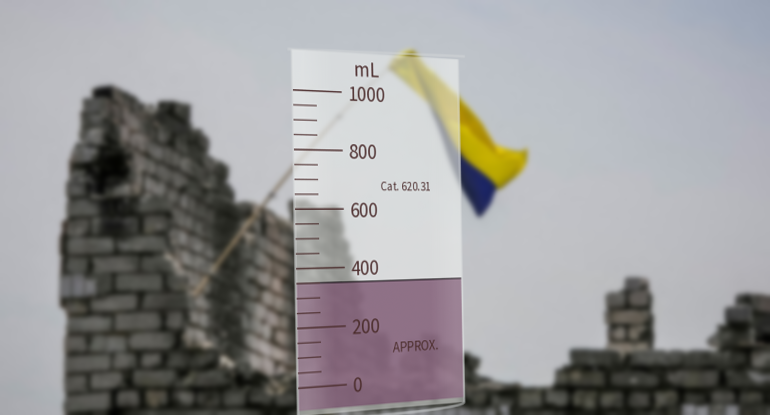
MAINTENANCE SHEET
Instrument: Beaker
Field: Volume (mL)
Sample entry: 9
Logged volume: 350
